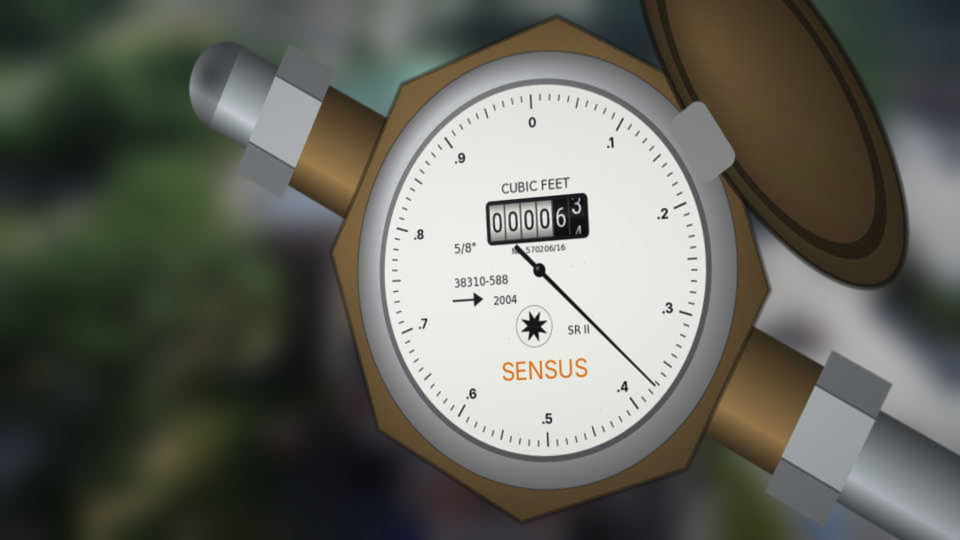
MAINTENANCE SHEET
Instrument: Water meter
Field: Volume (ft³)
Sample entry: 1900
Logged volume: 63.37
